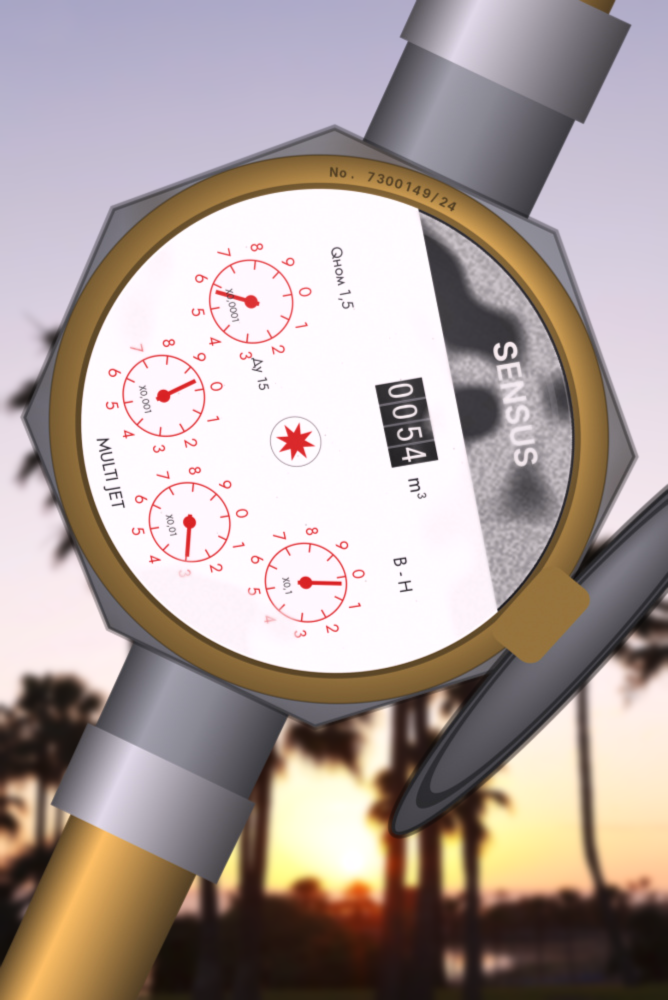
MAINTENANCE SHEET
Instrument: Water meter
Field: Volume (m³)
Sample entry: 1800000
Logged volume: 54.0295
